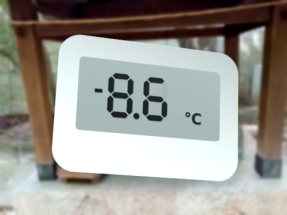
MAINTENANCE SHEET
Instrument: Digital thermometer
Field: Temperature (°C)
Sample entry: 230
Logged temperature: -8.6
